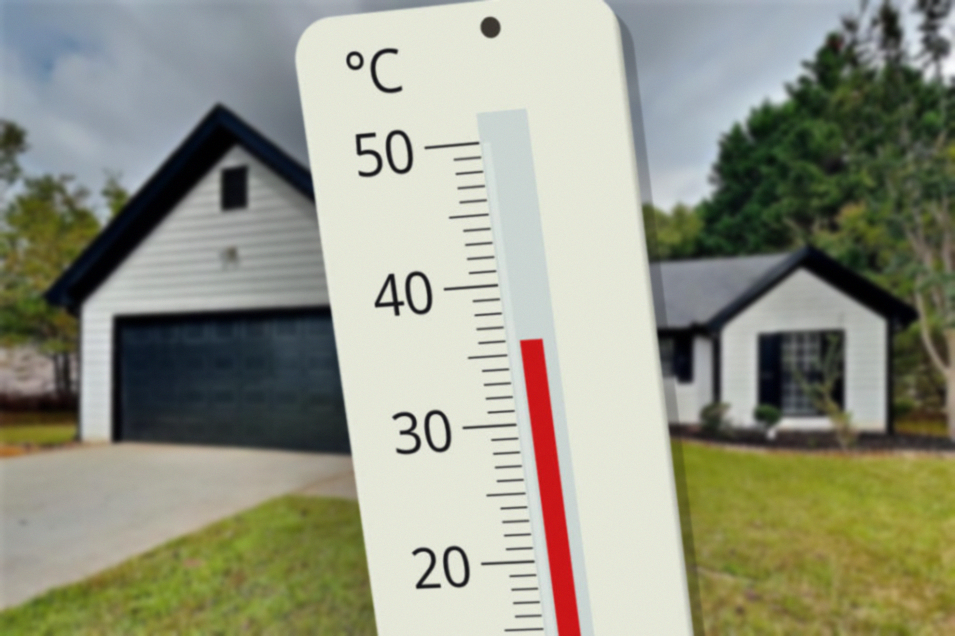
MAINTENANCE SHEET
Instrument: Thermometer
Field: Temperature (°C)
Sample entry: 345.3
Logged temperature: 36
